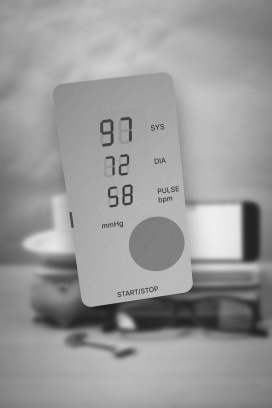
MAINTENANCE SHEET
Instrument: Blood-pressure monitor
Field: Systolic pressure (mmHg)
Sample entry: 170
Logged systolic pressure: 97
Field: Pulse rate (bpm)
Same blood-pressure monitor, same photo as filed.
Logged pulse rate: 58
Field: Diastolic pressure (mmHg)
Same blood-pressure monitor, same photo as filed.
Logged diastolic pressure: 72
